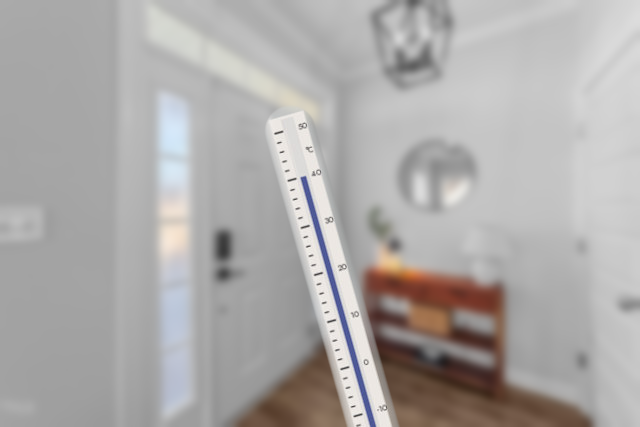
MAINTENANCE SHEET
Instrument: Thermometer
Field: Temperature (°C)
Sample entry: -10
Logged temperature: 40
